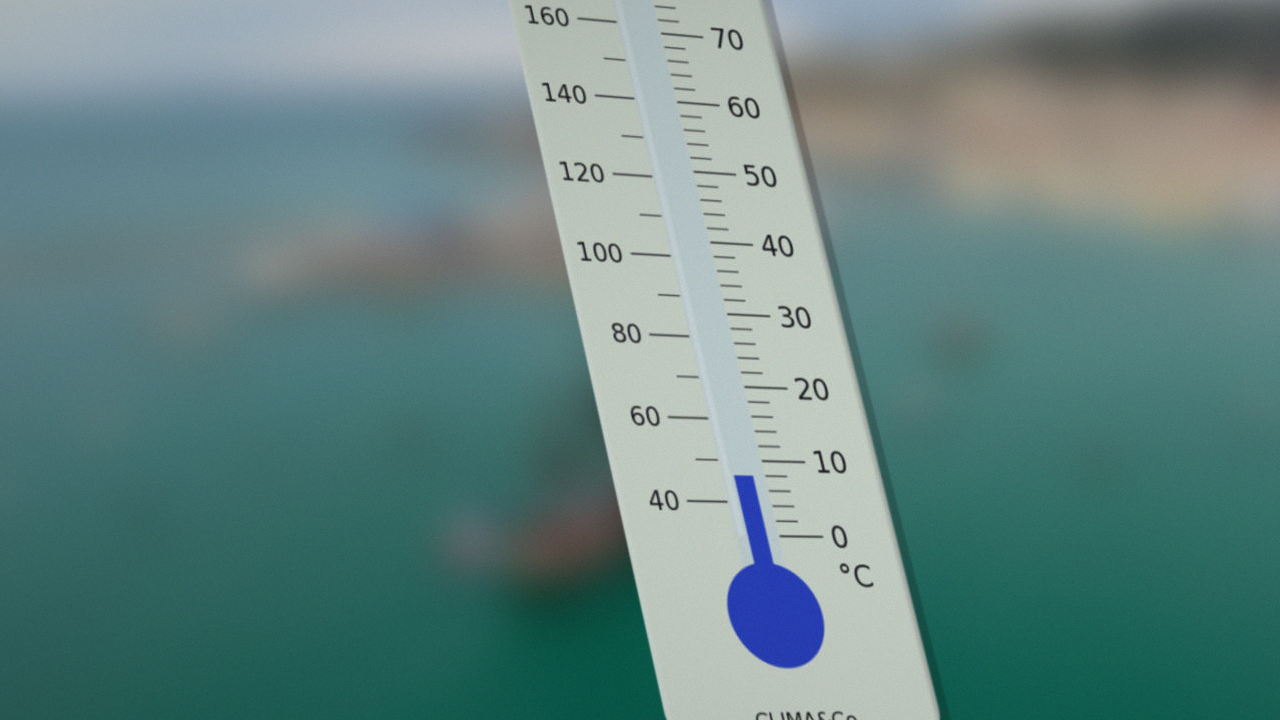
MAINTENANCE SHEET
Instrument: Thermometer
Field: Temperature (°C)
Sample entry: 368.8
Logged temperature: 8
